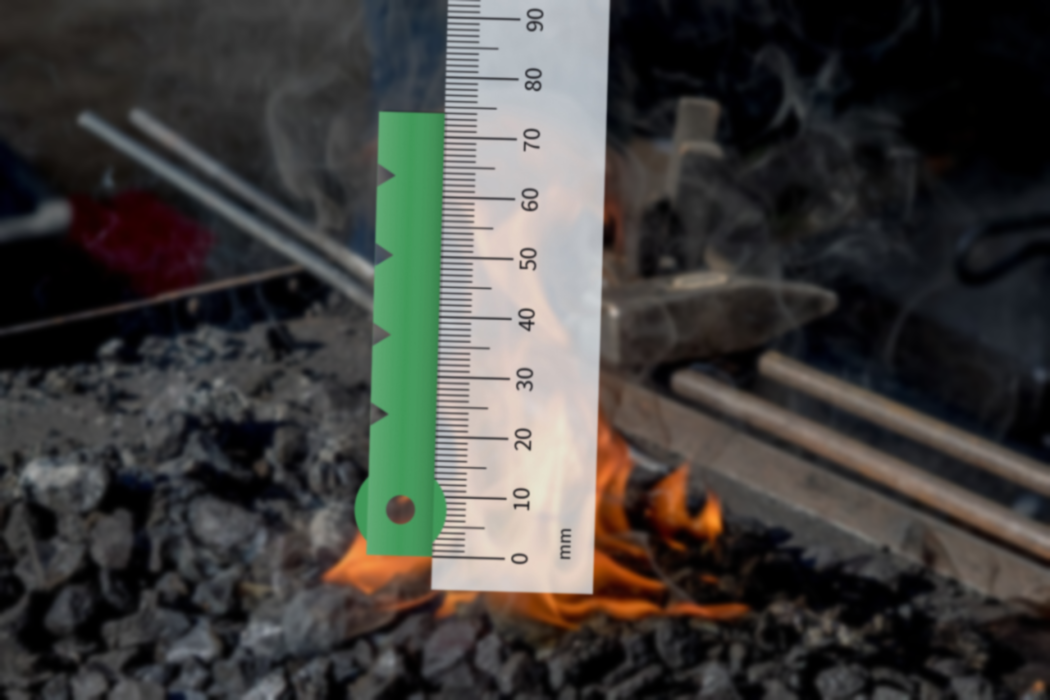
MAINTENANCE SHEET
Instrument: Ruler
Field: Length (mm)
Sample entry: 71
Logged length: 74
